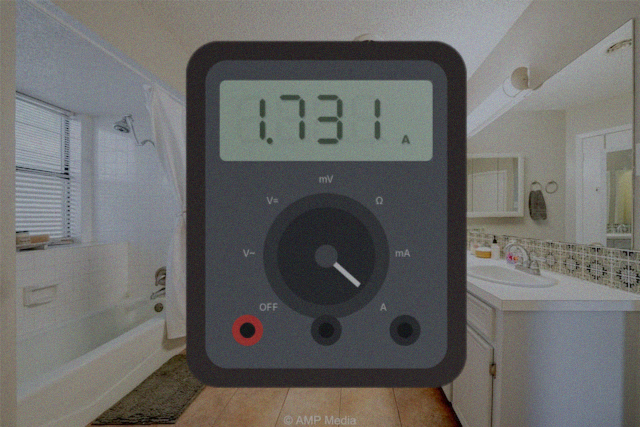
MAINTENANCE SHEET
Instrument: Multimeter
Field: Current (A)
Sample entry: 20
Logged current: 1.731
